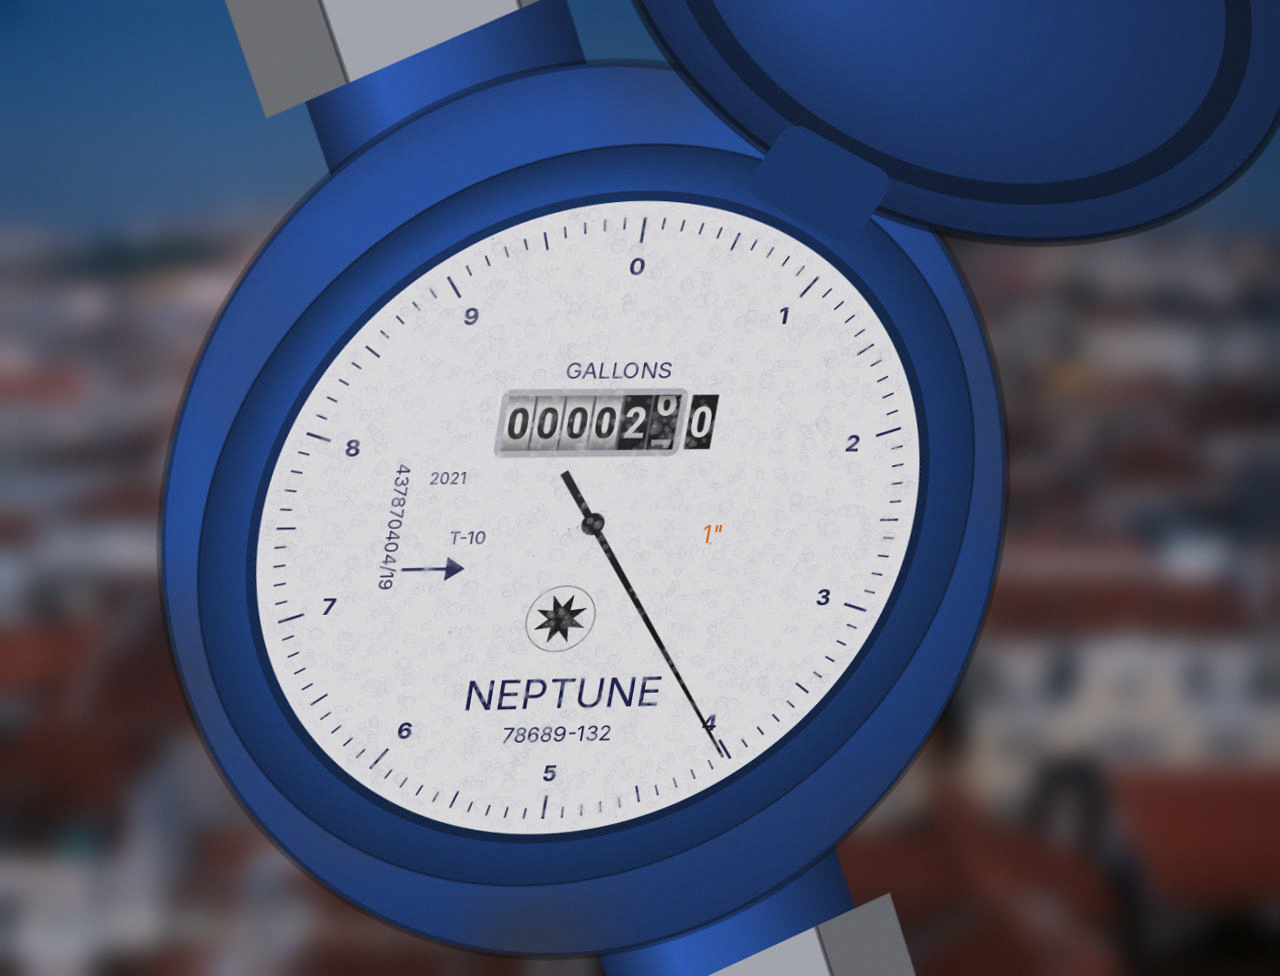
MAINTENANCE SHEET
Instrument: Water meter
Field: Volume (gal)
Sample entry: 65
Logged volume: 264.0
